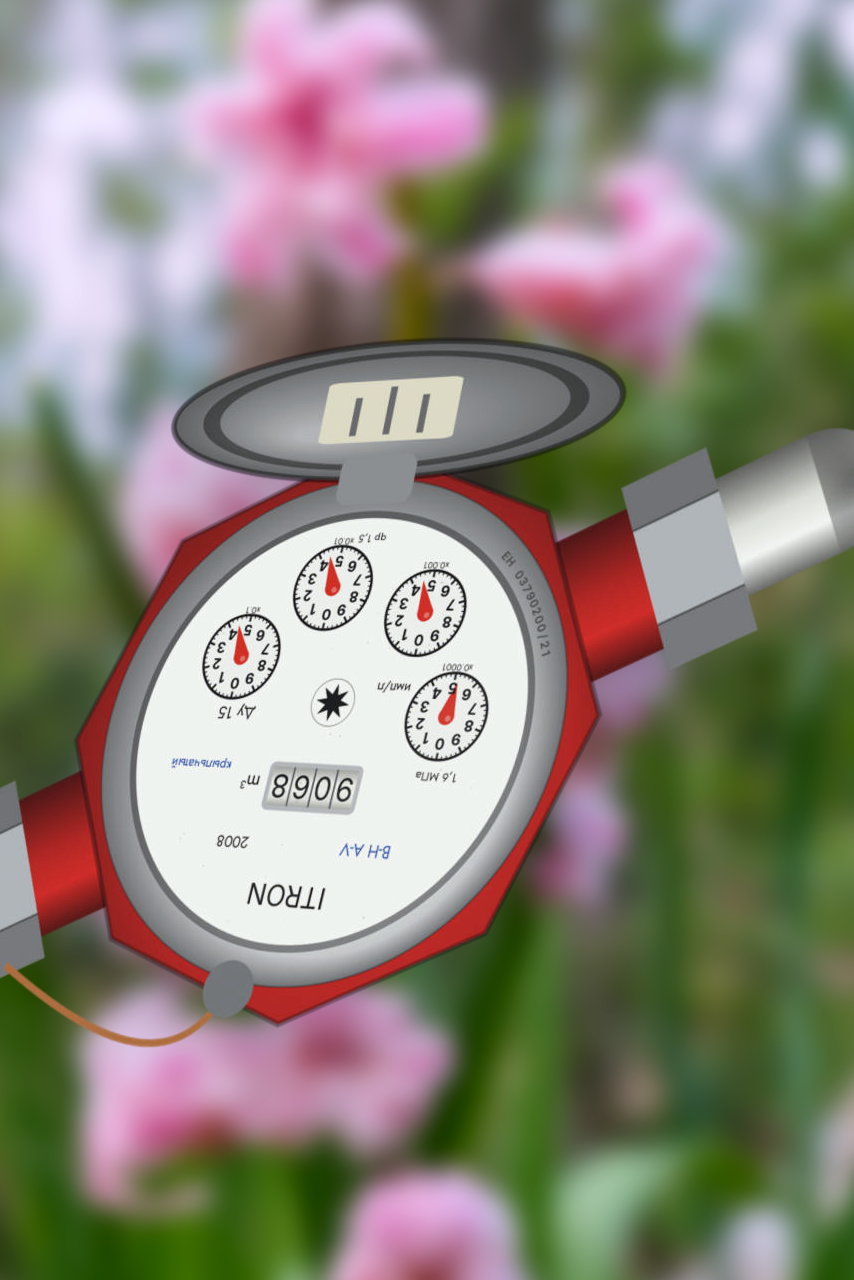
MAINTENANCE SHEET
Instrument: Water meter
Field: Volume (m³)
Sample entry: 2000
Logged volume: 9068.4445
